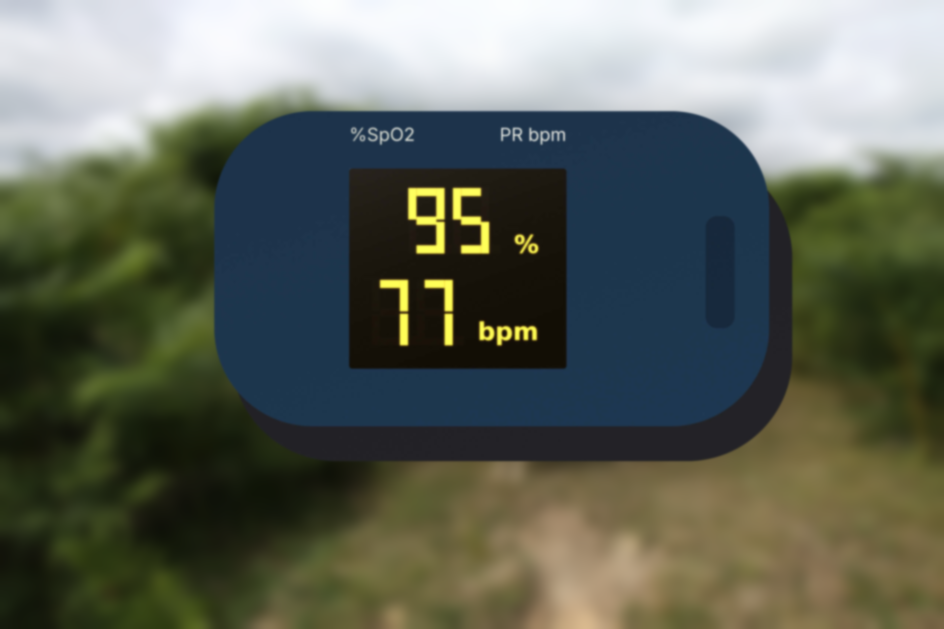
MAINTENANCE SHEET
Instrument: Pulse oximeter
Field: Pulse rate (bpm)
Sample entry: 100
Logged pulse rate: 77
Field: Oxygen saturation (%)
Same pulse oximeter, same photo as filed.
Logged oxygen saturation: 95
